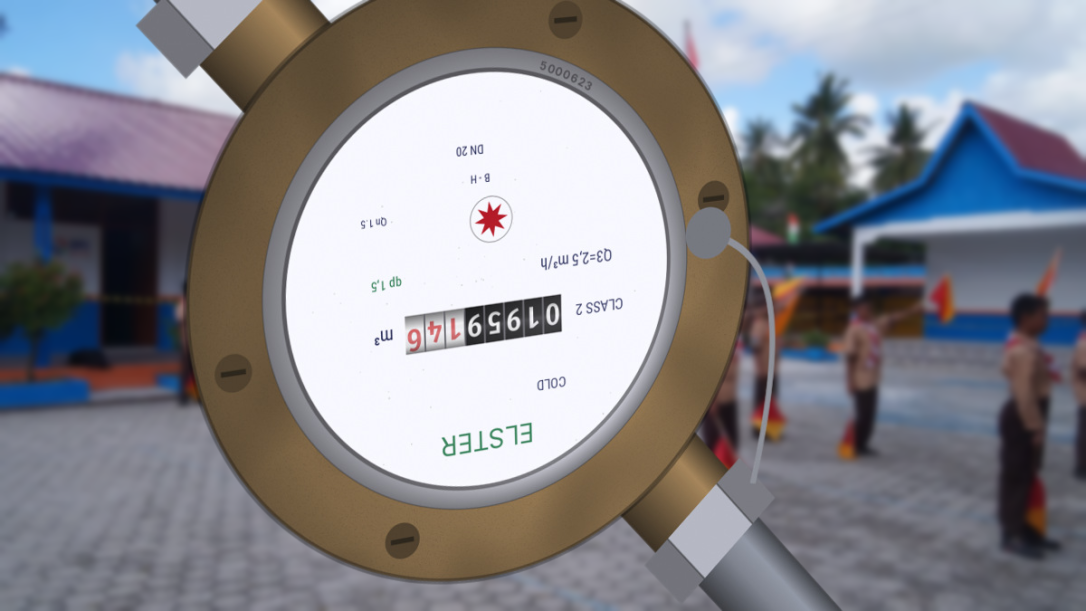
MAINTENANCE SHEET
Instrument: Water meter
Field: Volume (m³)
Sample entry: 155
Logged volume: 1959.146
